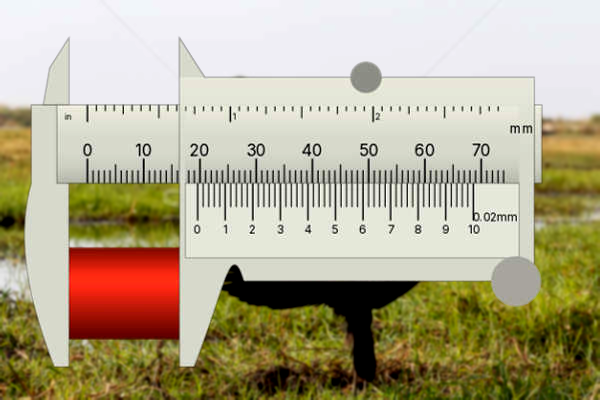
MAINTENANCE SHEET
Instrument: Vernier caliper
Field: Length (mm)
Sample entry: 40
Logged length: 19.6
